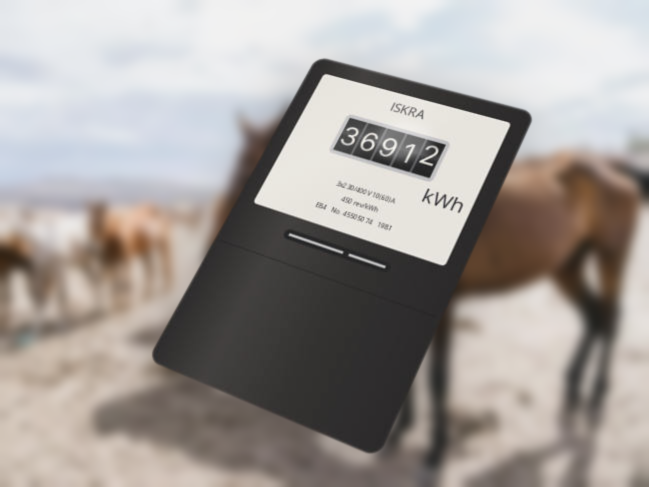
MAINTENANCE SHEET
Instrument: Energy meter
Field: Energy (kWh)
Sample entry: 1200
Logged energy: 36912
